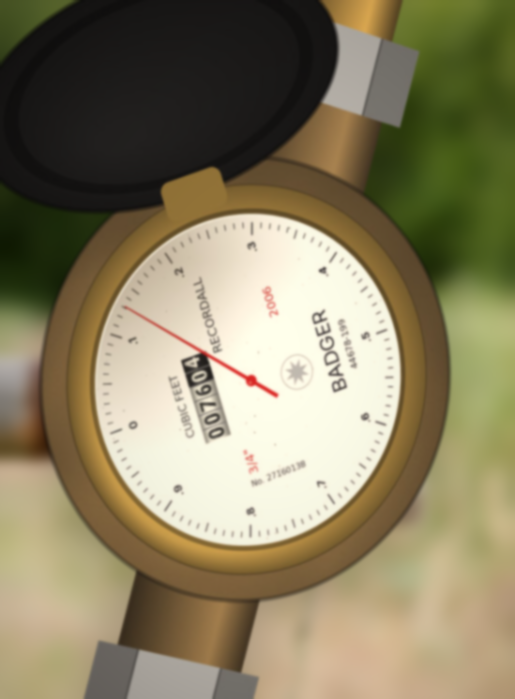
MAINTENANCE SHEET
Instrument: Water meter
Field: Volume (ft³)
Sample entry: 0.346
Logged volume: 7604.13
